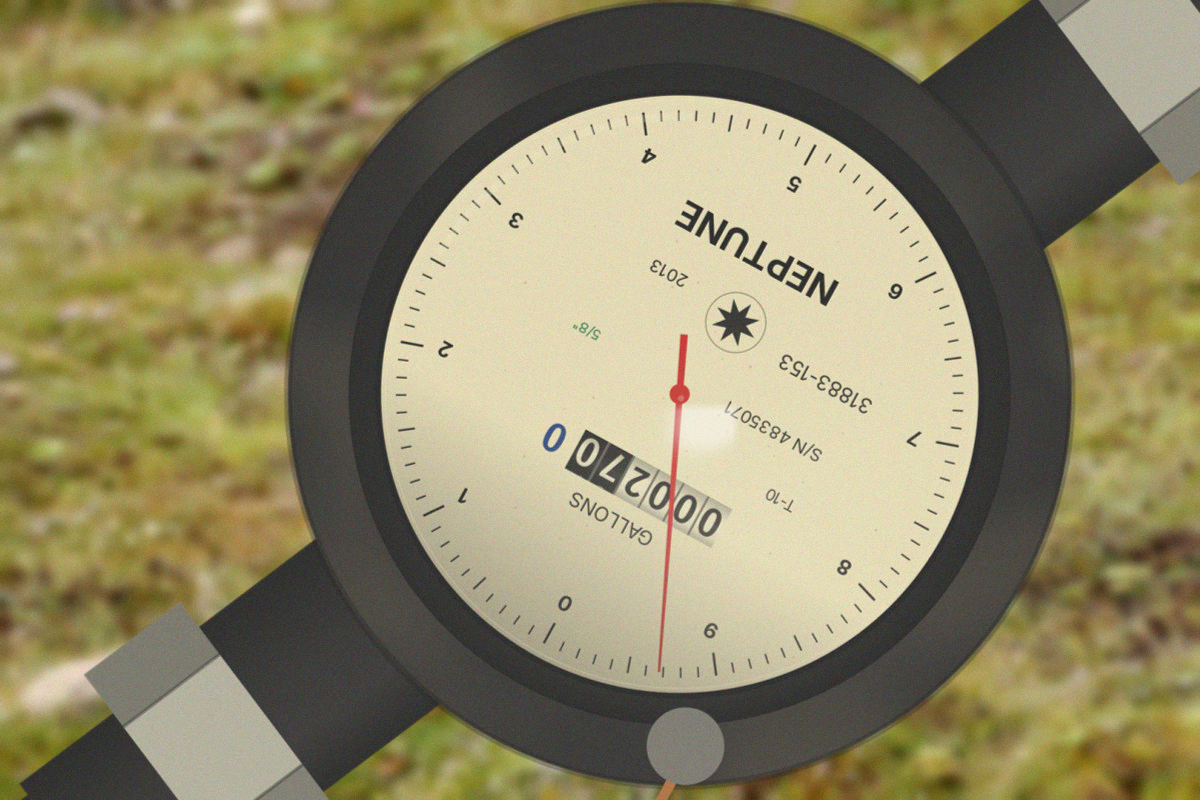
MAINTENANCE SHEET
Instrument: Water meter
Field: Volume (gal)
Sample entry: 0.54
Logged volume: 2699.3
